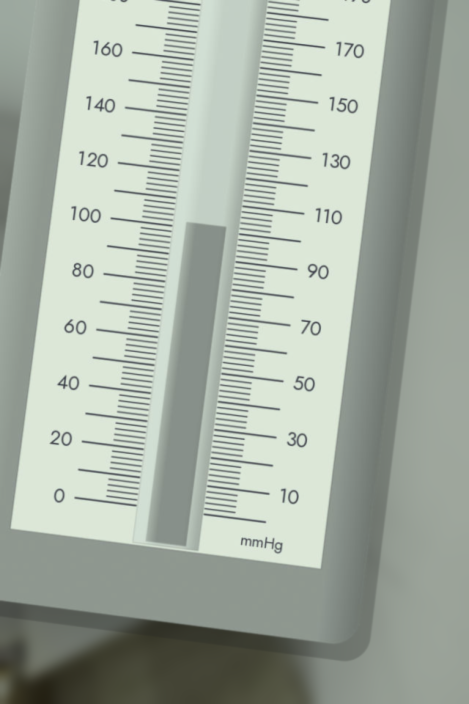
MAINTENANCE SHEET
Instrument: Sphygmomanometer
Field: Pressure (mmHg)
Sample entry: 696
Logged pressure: 102
